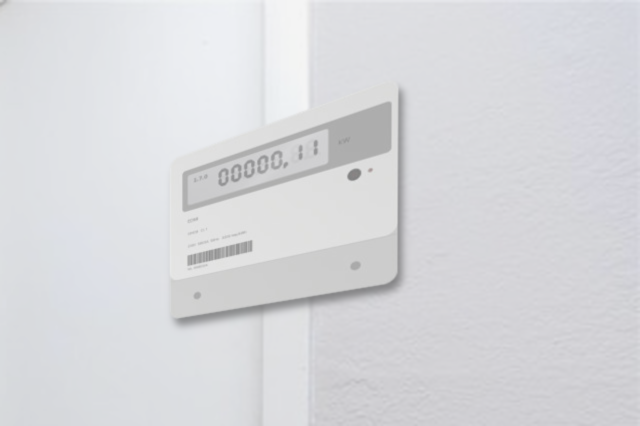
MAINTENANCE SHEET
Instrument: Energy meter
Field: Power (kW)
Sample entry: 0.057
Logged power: 0.11
